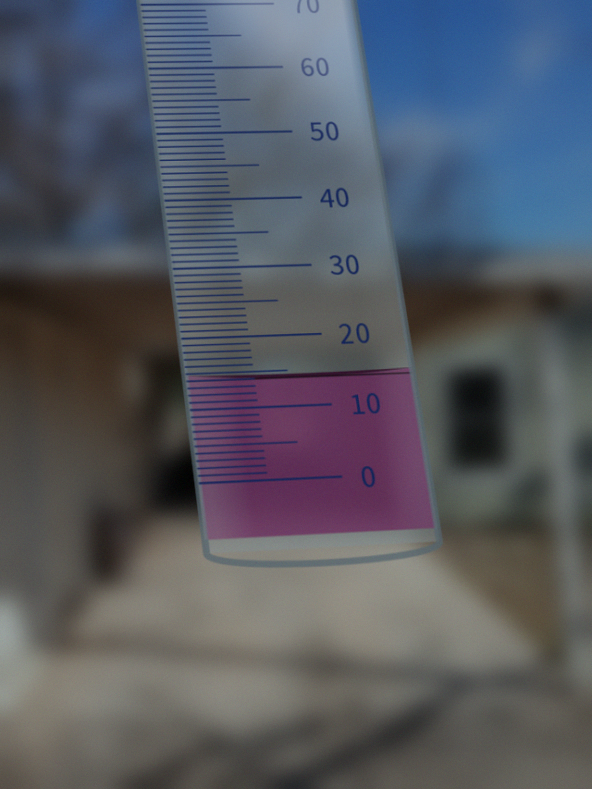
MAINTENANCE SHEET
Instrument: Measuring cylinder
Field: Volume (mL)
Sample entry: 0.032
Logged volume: 14
